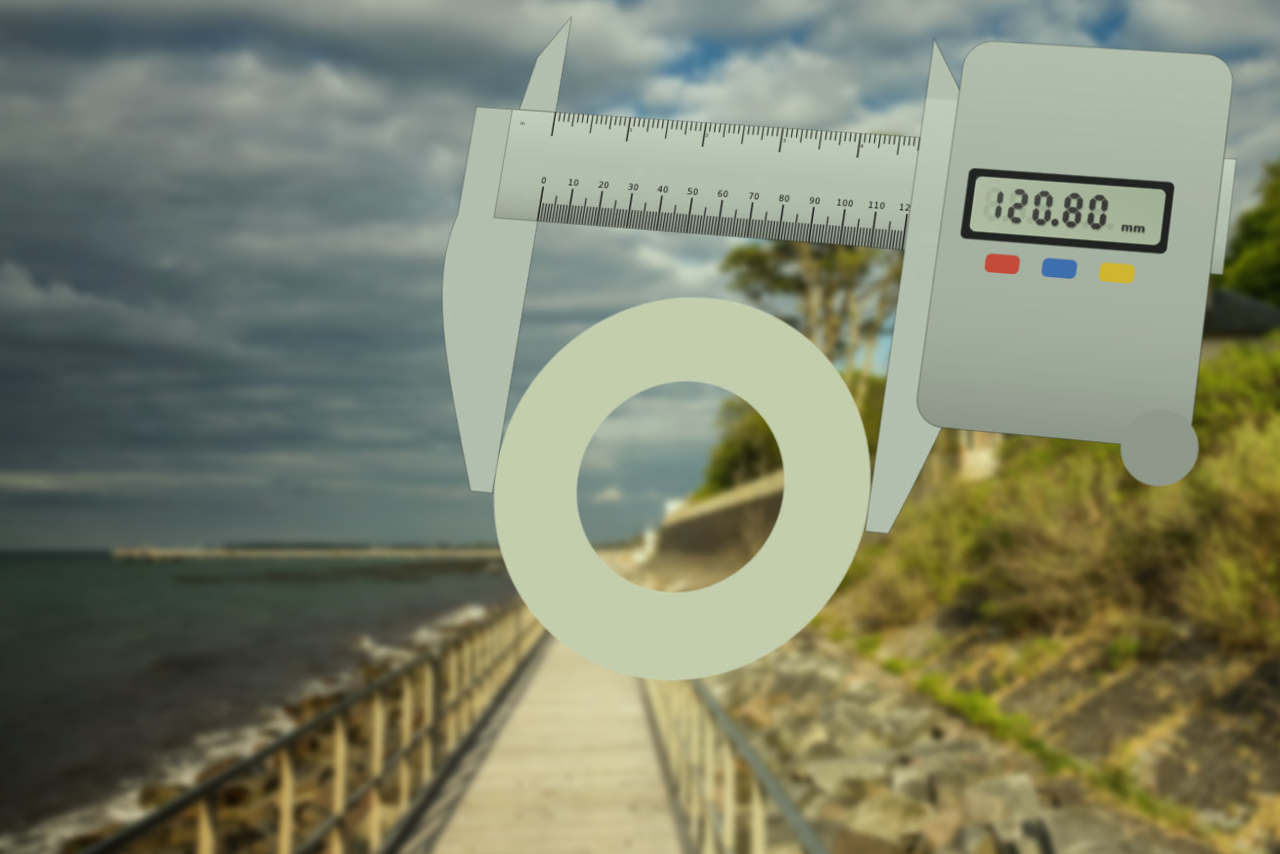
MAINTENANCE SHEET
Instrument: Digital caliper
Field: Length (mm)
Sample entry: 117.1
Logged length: 120.80
